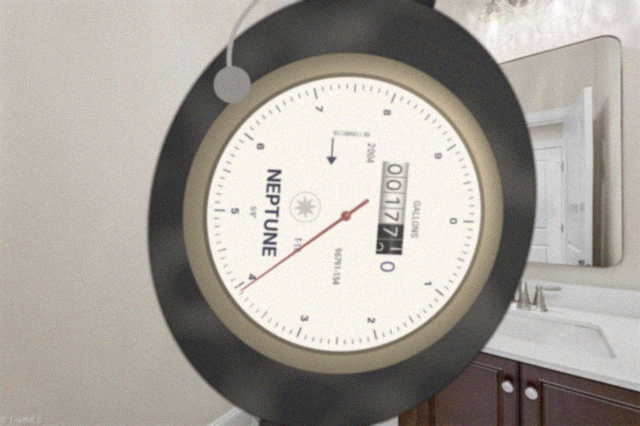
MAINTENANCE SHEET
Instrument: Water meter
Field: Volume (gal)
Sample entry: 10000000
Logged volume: 17713.9
